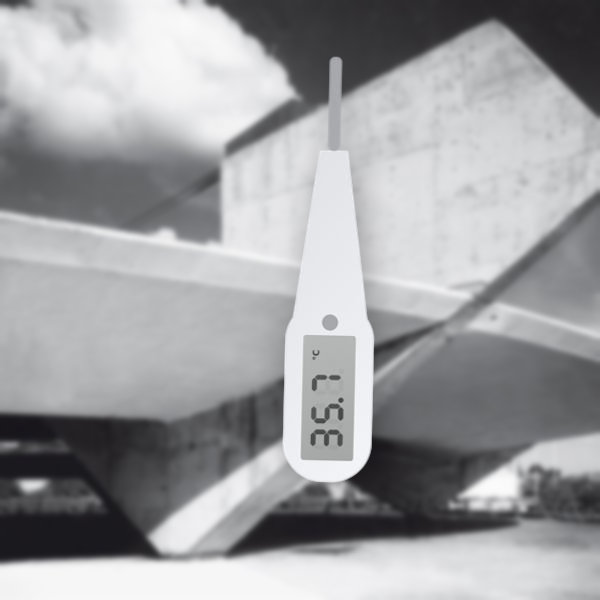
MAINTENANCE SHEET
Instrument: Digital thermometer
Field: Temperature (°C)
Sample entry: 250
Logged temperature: 35.7
